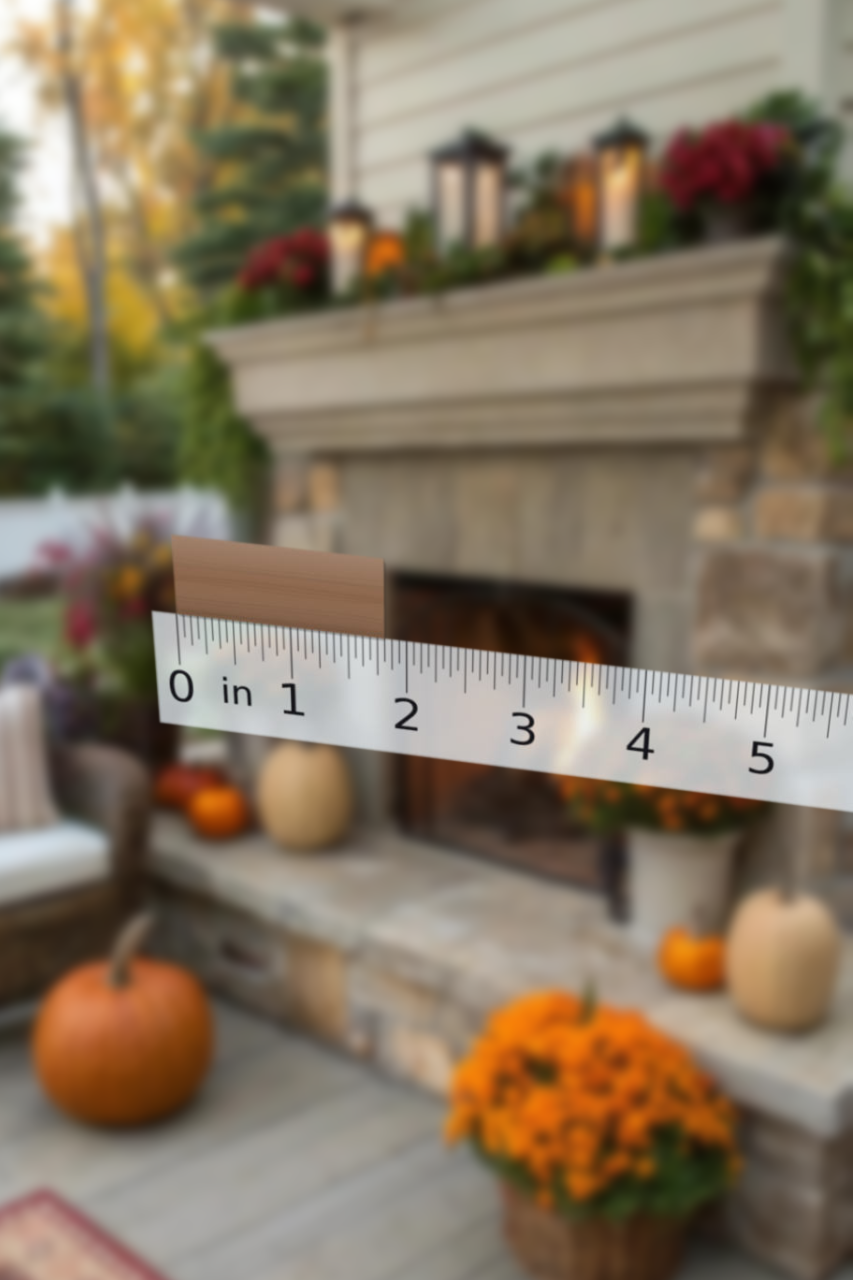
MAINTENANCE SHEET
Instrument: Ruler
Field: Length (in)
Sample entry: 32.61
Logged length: 1.8125
